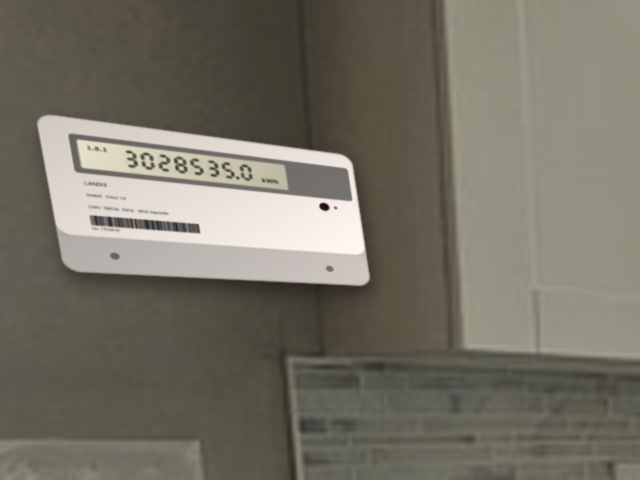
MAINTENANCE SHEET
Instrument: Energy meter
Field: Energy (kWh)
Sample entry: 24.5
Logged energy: 3028535.0
